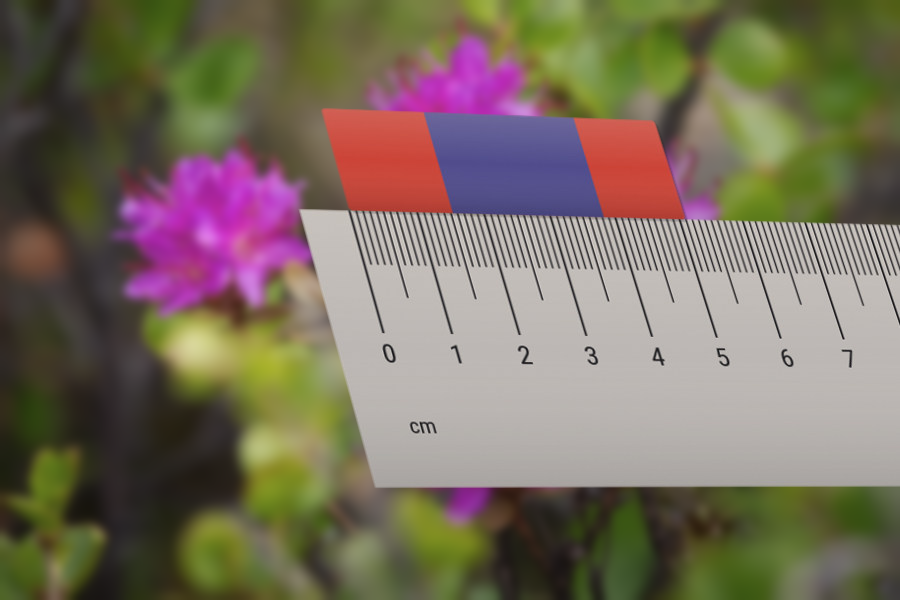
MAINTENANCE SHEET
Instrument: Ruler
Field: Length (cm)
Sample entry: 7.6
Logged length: 5.1
